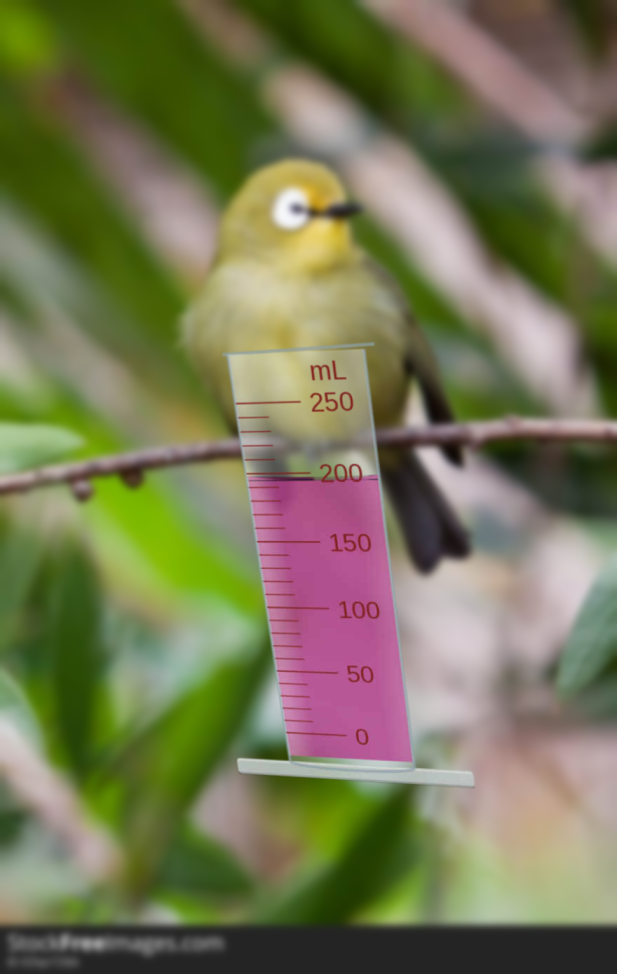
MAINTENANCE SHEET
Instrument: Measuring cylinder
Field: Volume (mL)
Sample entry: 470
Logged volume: 195
